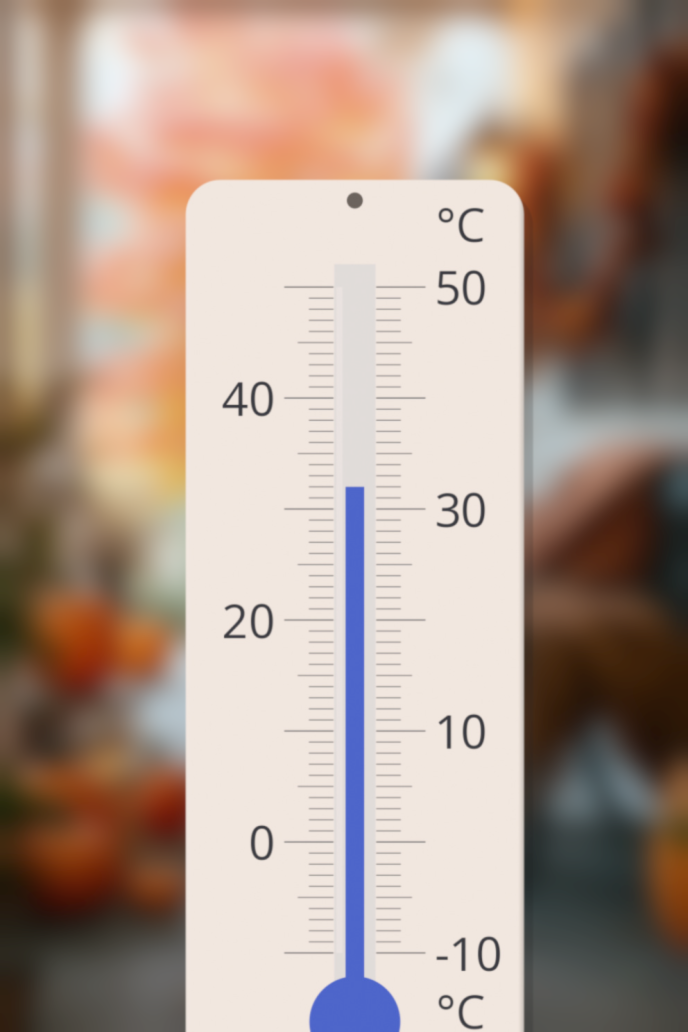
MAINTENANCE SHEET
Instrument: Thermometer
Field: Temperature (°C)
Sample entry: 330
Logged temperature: 32
